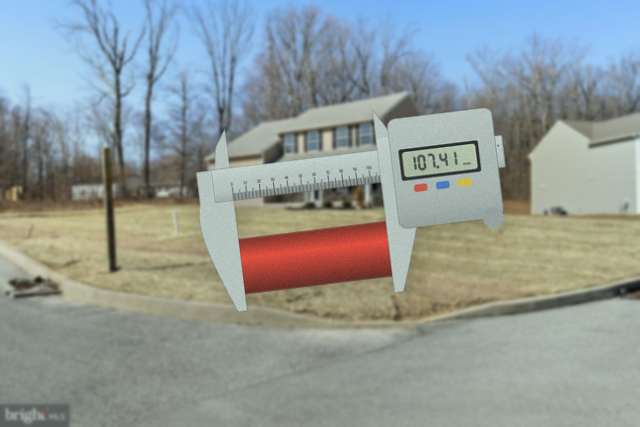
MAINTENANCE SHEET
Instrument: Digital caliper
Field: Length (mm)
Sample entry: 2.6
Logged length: 107.41
